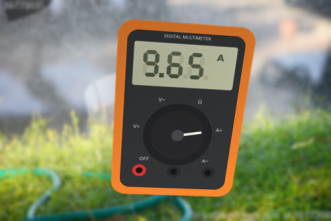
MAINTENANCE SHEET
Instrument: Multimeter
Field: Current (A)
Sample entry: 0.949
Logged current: 9.65
